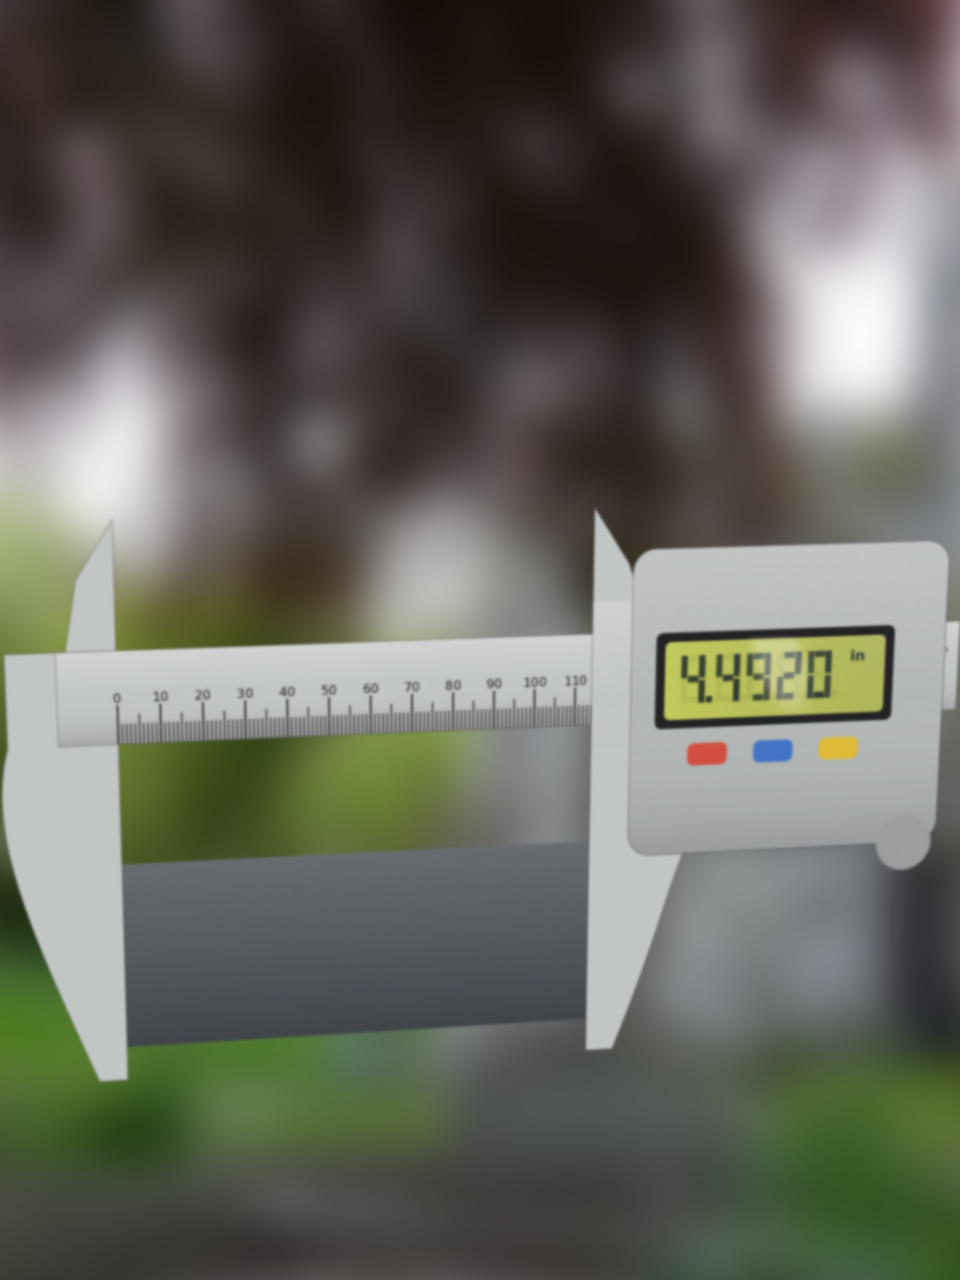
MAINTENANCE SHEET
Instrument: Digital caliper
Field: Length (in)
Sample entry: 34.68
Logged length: 4.4920
